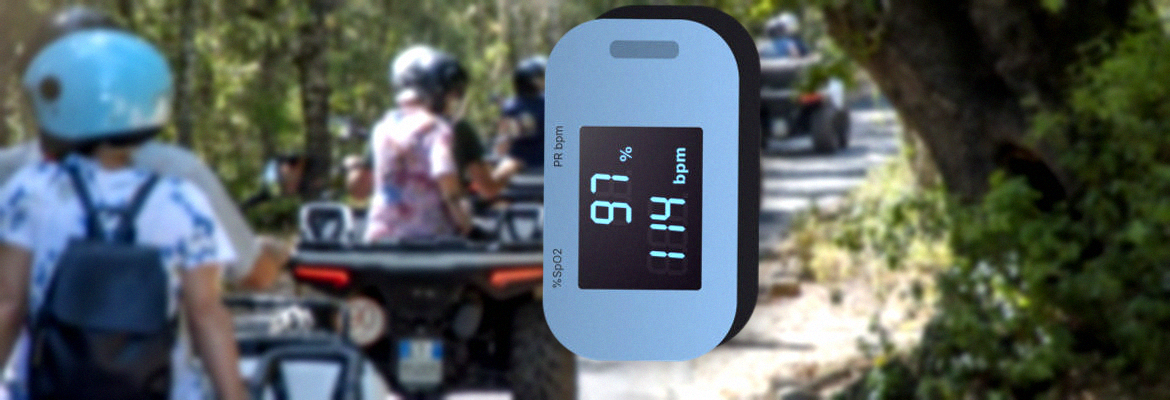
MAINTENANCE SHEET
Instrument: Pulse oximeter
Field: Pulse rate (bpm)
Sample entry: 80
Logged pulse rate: 114
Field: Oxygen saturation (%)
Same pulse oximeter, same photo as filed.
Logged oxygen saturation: 97
